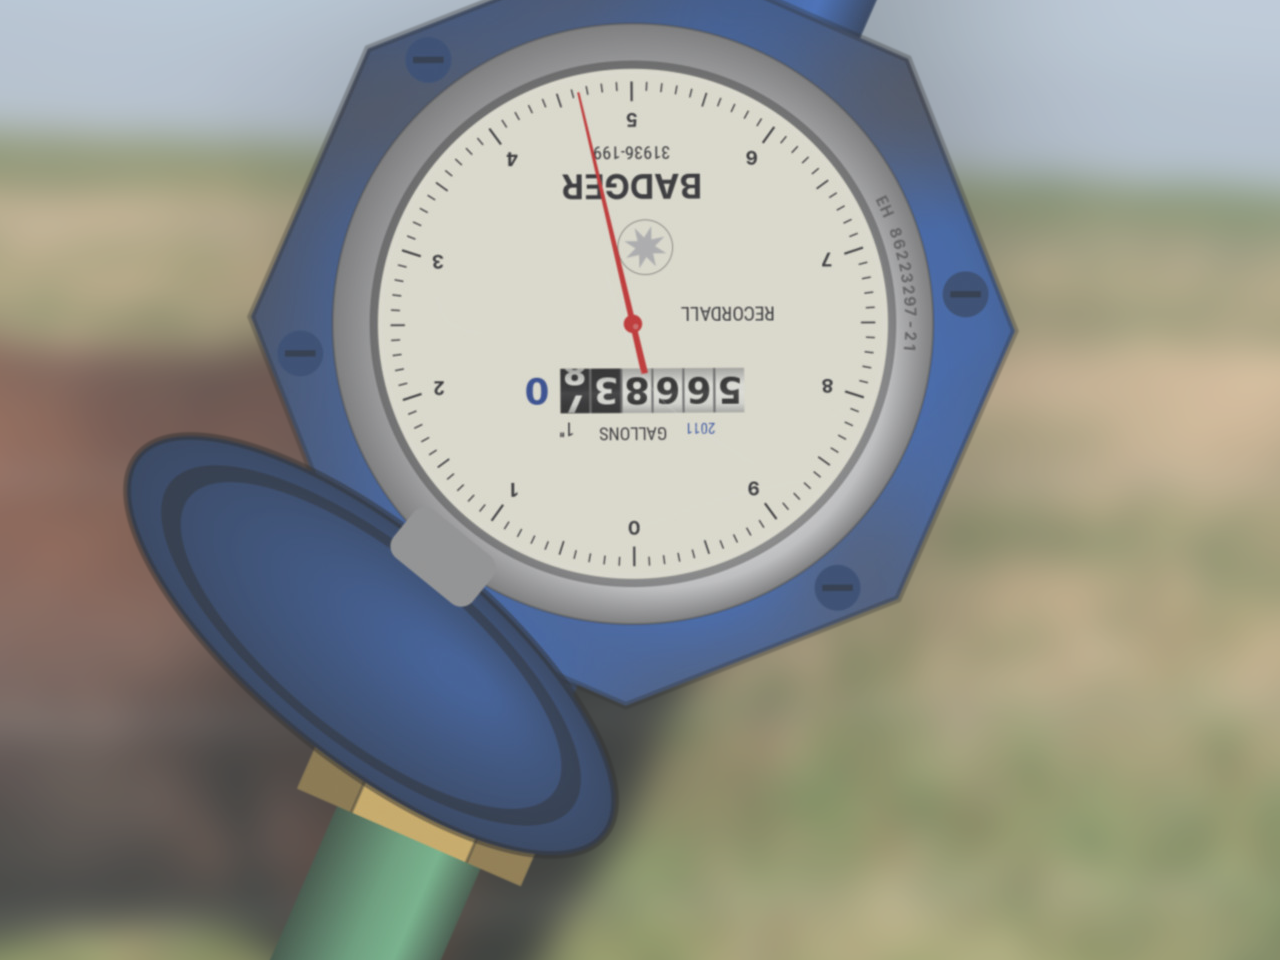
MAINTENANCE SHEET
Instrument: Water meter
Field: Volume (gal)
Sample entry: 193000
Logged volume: 5668374.6
